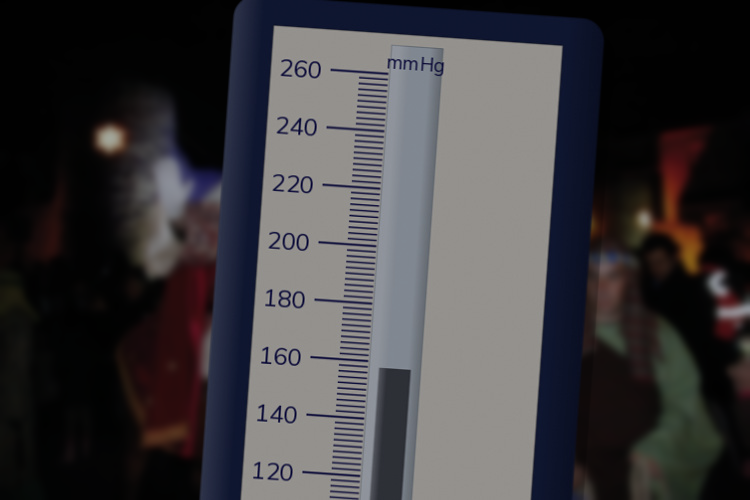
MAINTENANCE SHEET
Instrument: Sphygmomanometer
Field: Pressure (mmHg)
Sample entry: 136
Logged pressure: 158
